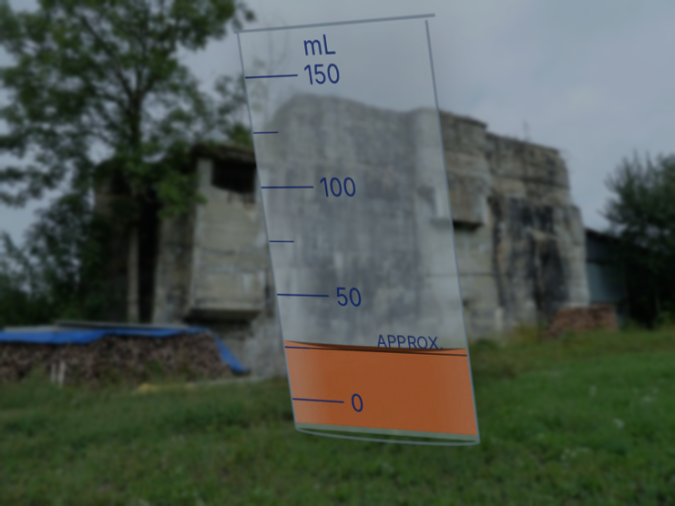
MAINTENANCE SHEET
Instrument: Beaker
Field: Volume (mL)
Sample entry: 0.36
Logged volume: 25
